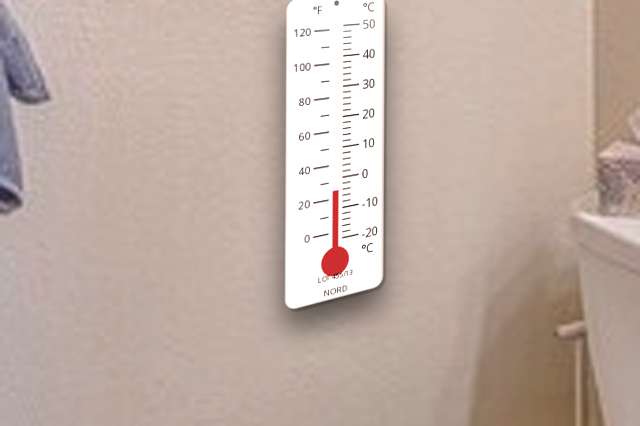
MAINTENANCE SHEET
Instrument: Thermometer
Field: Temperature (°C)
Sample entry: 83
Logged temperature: -4
